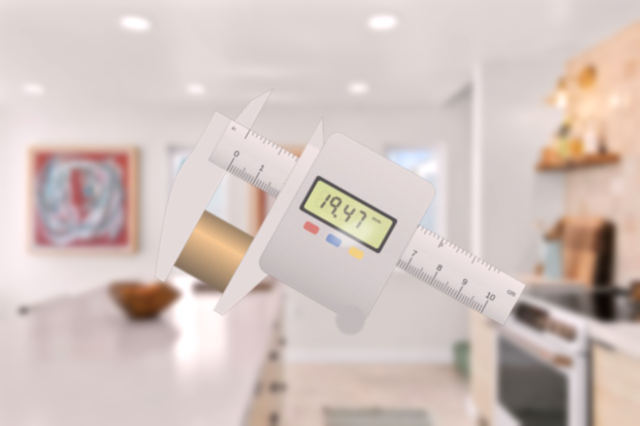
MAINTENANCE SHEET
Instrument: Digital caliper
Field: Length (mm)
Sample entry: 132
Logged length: 19.47
